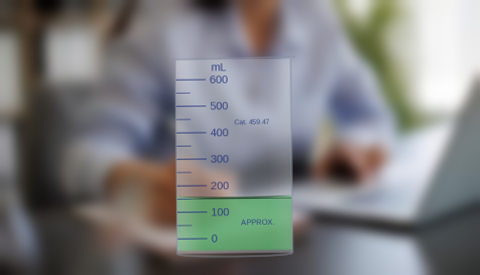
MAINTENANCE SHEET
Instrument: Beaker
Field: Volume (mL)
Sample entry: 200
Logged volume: 150
